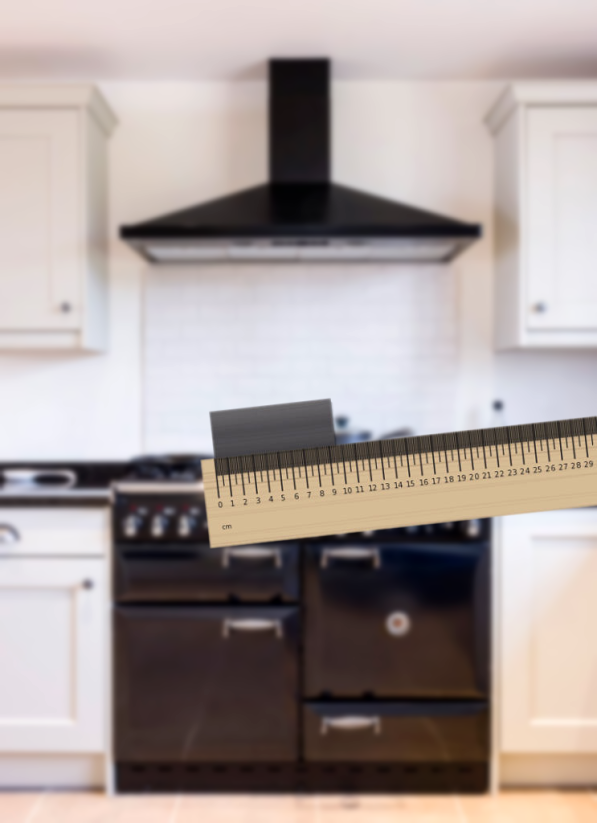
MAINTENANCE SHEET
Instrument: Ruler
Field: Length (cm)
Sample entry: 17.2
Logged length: 9.5
